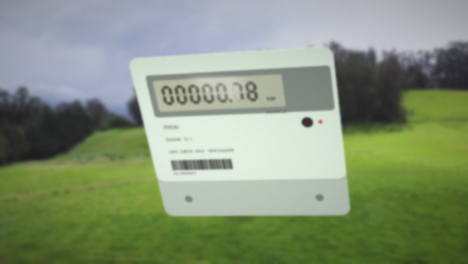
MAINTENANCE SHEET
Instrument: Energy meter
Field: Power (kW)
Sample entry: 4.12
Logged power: 0.78
